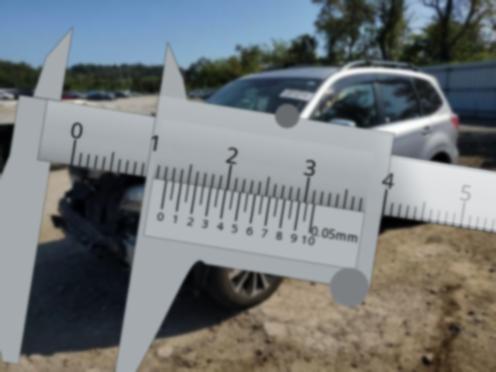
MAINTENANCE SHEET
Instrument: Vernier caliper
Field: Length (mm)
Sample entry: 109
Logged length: 12.2
